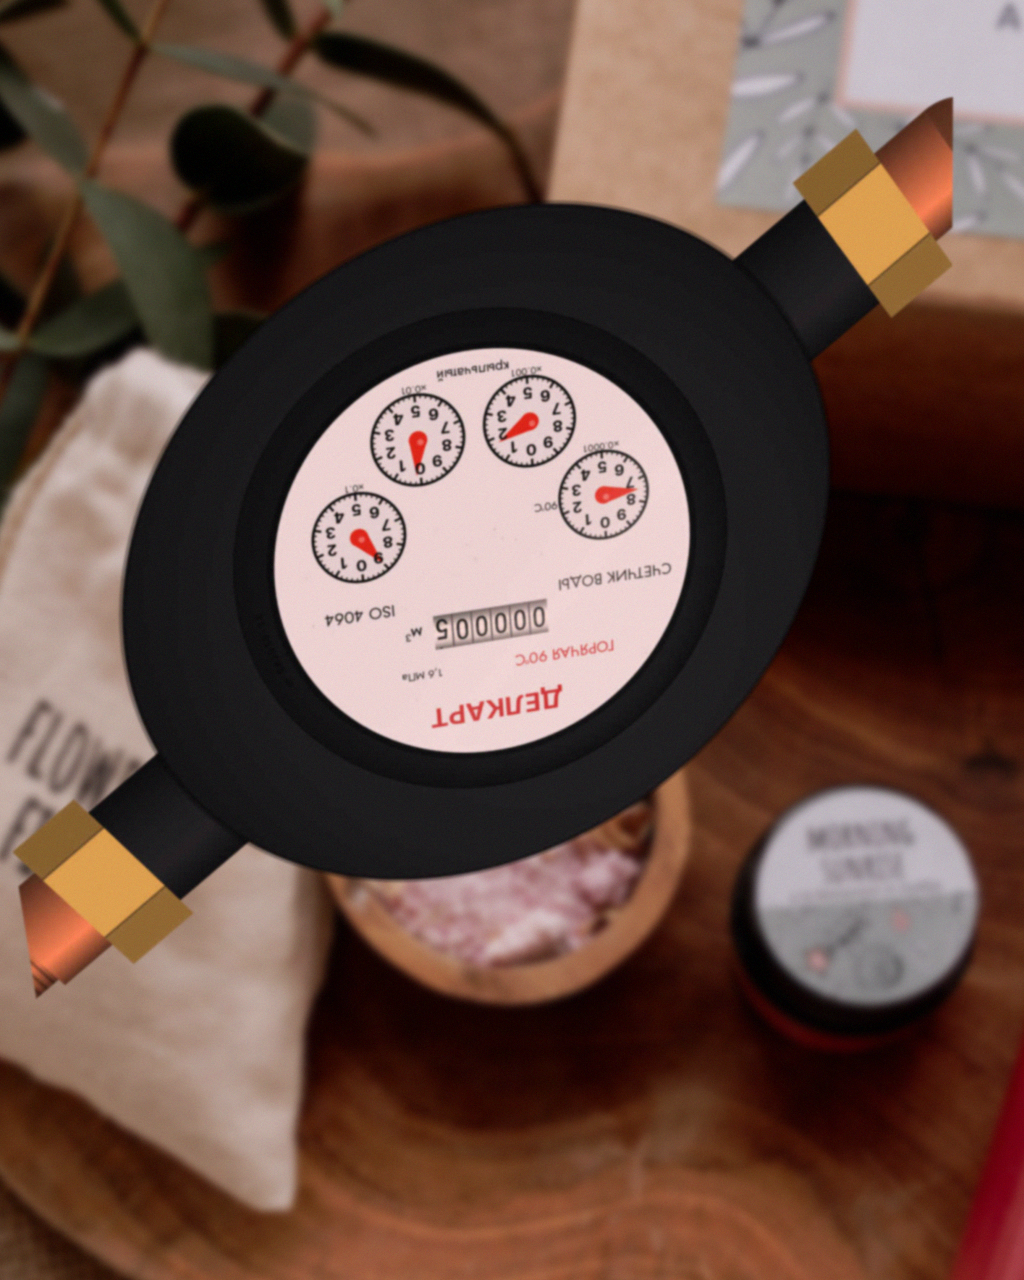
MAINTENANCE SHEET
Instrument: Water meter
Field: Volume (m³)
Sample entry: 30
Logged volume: 4.9017
